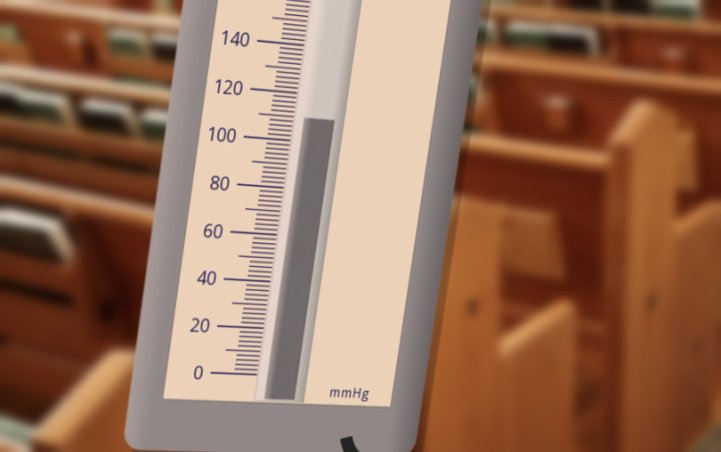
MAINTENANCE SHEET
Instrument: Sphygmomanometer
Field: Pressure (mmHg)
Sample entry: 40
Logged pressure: 110
